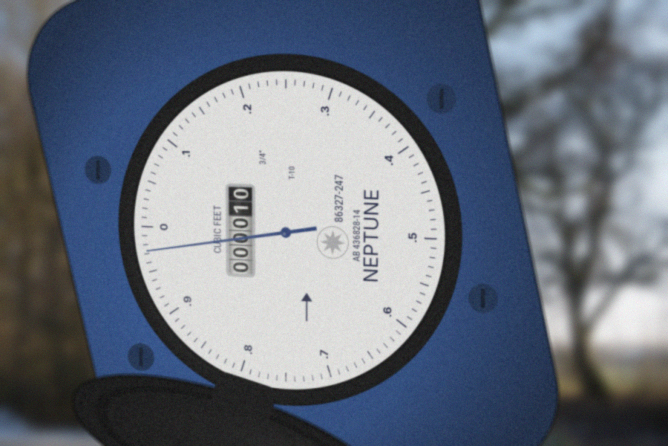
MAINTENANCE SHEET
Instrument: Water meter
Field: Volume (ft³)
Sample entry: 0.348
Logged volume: 9.97
